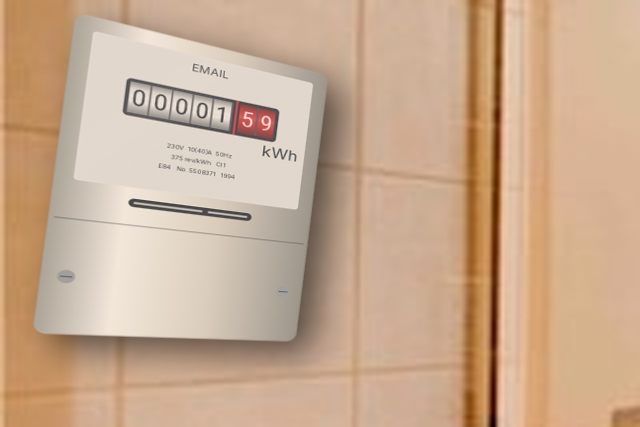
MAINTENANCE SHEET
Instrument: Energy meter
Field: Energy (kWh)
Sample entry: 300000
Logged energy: 1.59
